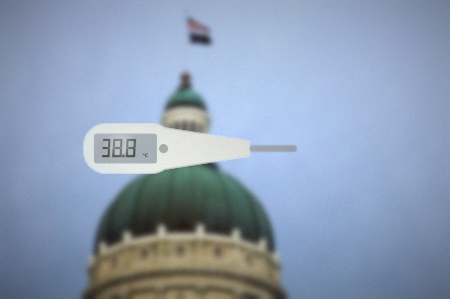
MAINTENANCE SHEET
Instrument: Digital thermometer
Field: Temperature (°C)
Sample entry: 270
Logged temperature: 38.8
